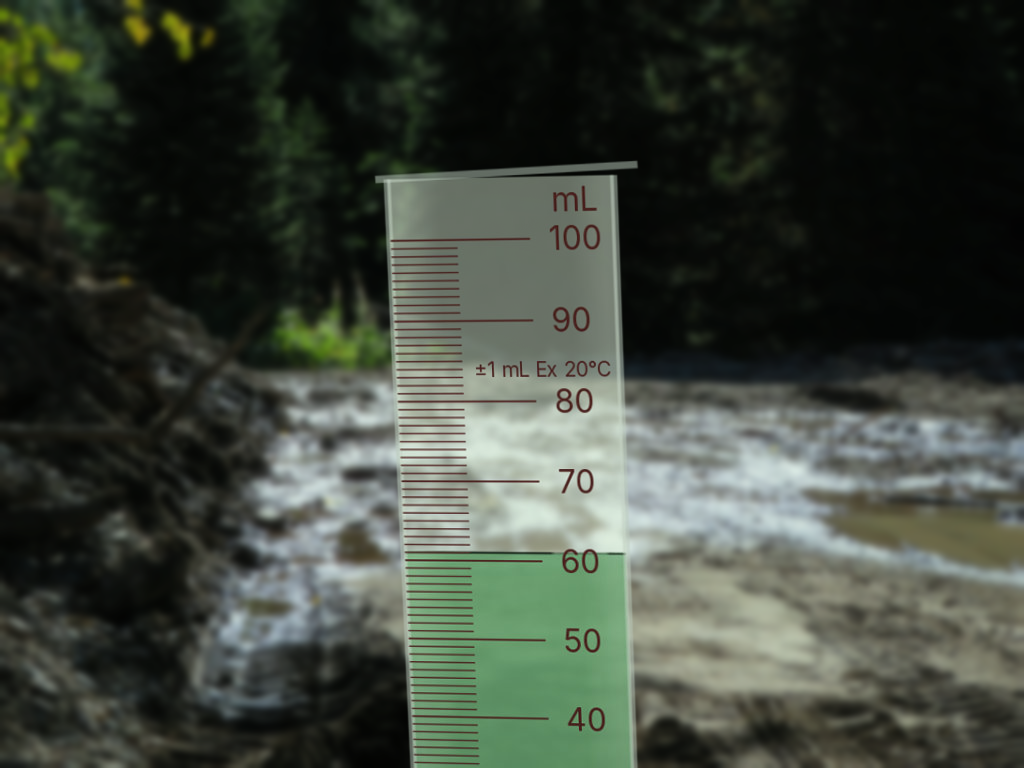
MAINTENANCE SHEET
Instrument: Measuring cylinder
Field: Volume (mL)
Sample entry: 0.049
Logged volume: 61
